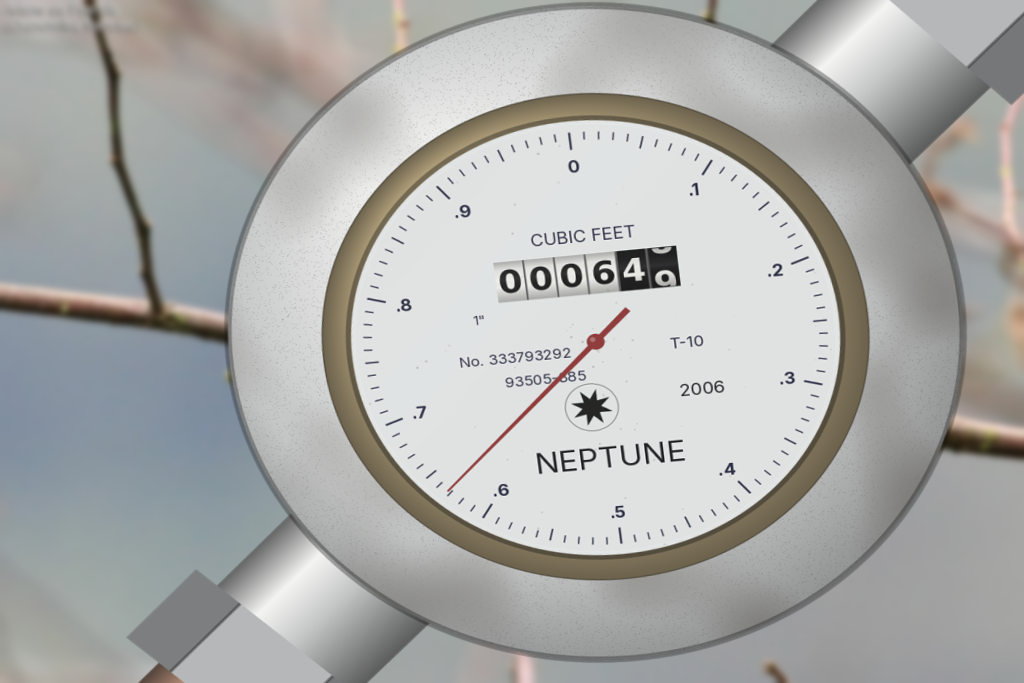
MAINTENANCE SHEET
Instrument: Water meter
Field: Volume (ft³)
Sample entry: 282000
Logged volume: 648.63
